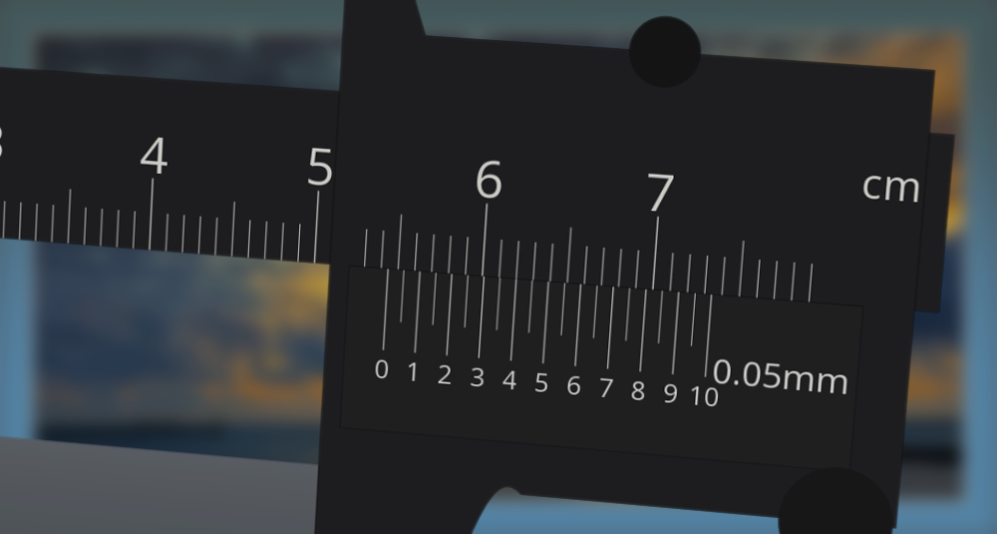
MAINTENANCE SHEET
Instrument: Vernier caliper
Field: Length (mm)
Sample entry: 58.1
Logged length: 54.4
